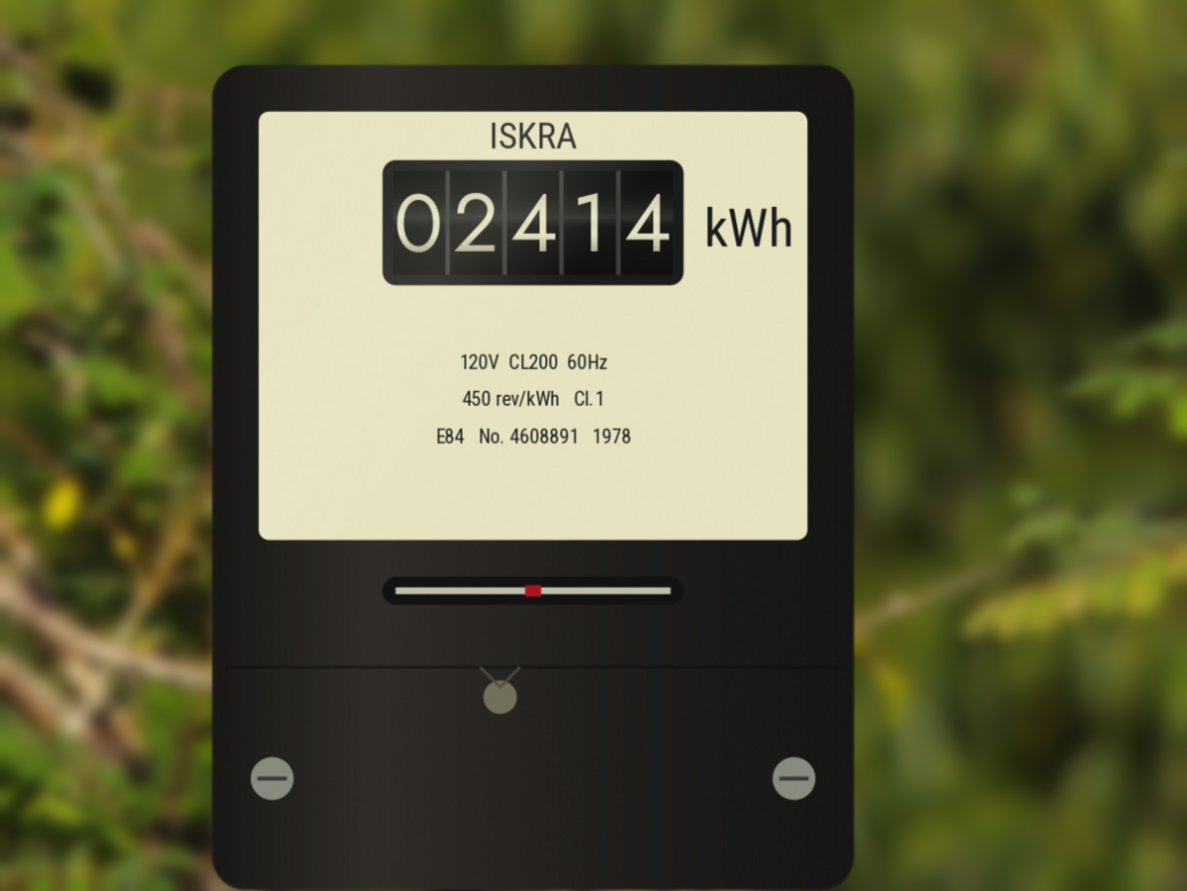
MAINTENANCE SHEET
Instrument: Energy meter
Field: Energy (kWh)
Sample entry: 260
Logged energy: 2414
